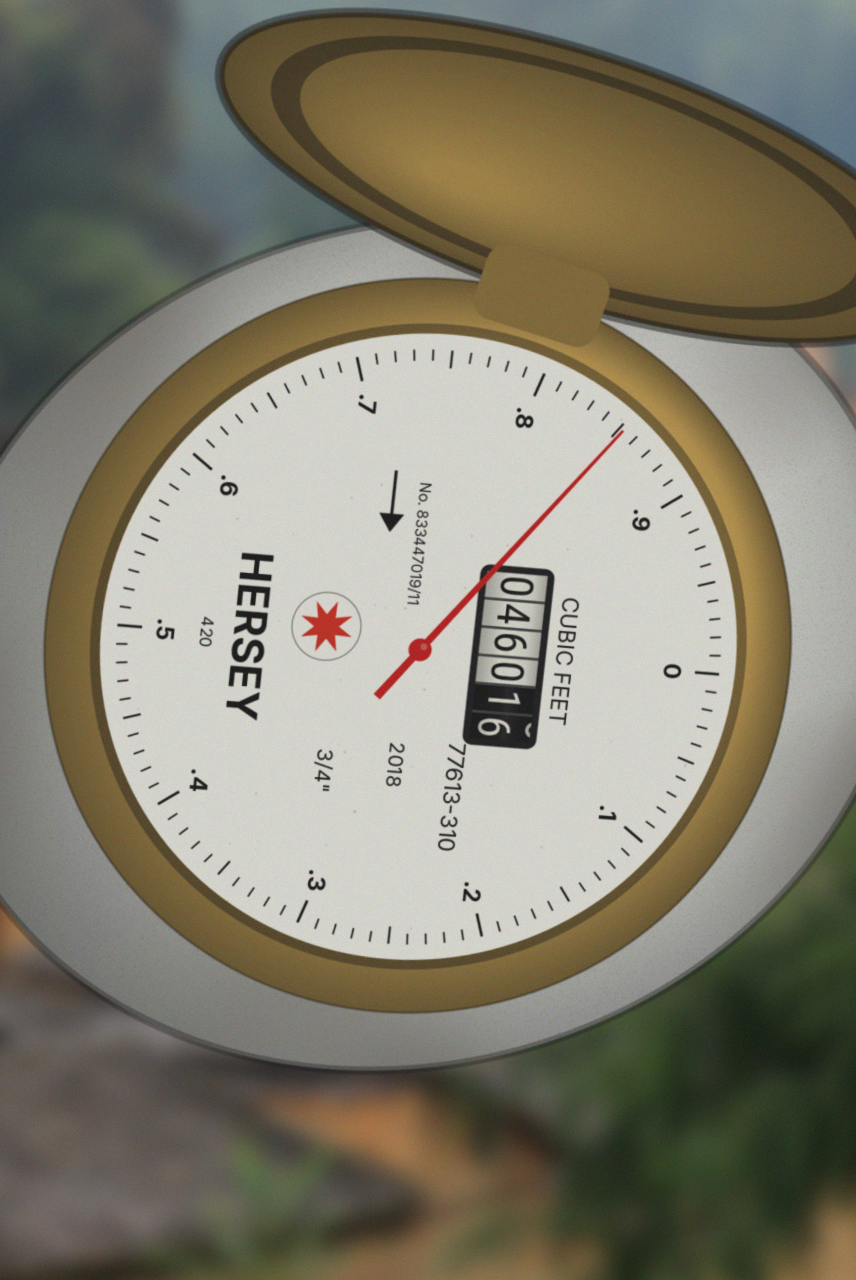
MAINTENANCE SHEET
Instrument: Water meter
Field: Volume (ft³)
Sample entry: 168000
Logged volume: 46015.85
